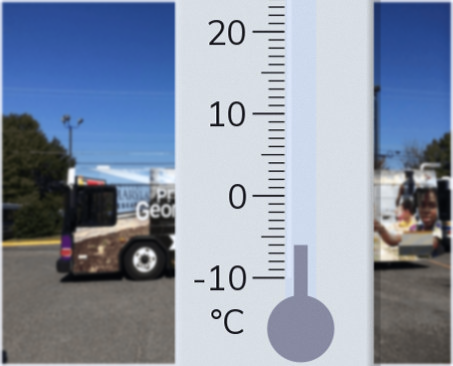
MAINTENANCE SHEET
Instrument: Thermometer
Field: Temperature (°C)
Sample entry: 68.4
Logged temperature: -6
